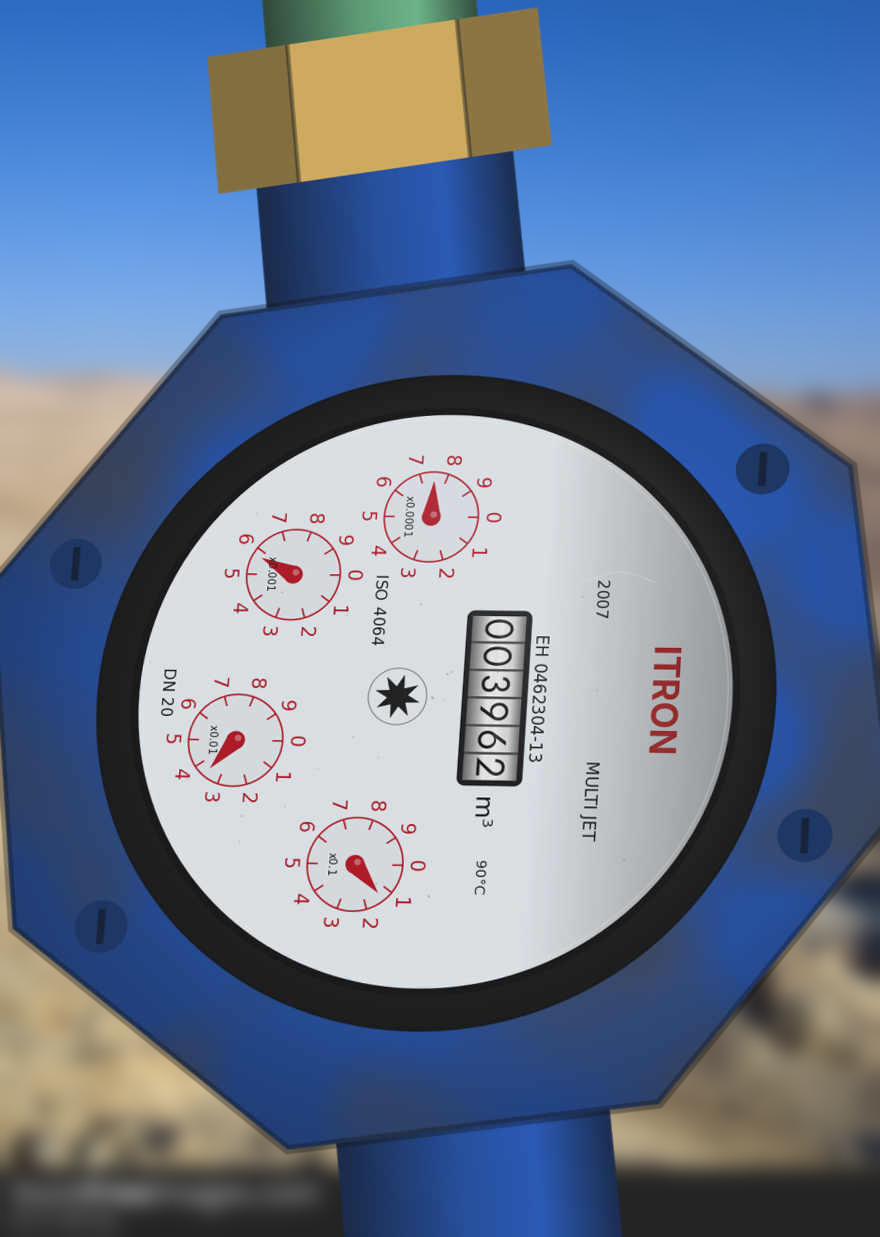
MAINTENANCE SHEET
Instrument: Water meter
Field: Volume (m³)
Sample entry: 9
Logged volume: 3962.1357
